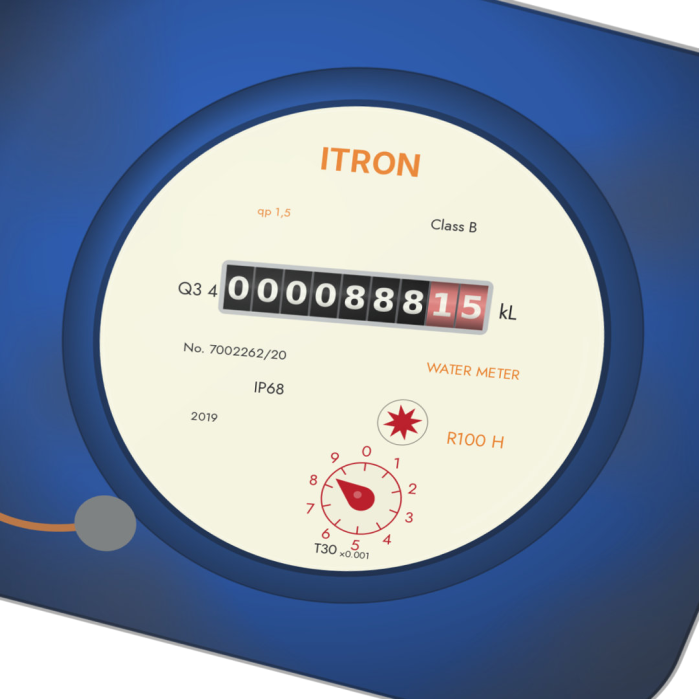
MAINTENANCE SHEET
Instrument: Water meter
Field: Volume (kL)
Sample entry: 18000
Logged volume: 888.158
